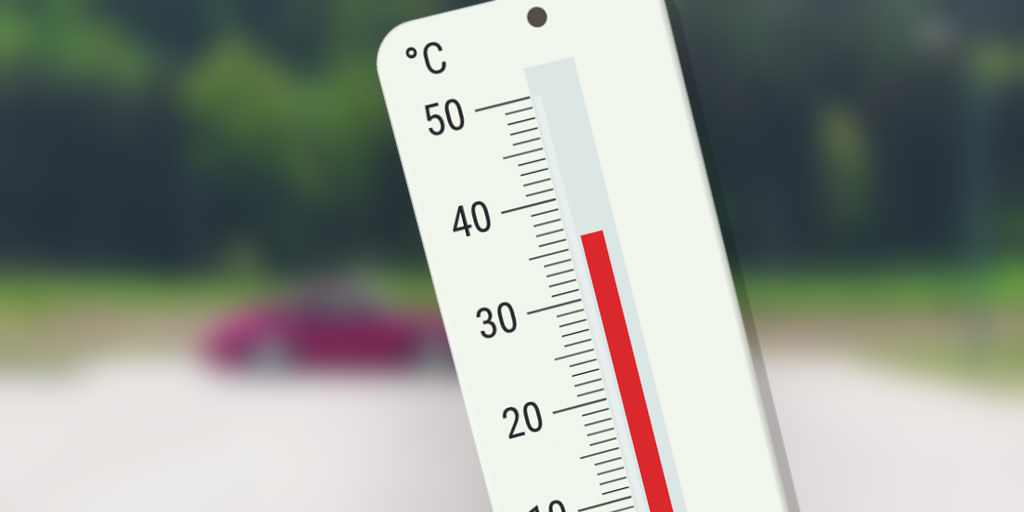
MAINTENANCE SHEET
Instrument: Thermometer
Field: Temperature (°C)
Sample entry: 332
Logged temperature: 36
